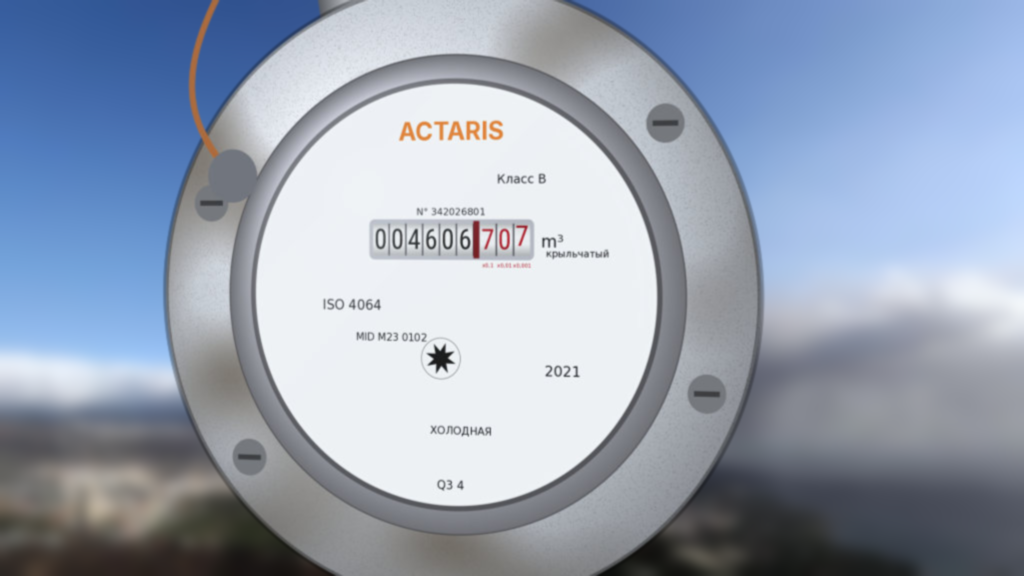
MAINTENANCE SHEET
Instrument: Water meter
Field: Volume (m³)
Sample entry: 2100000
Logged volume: 4606.707
